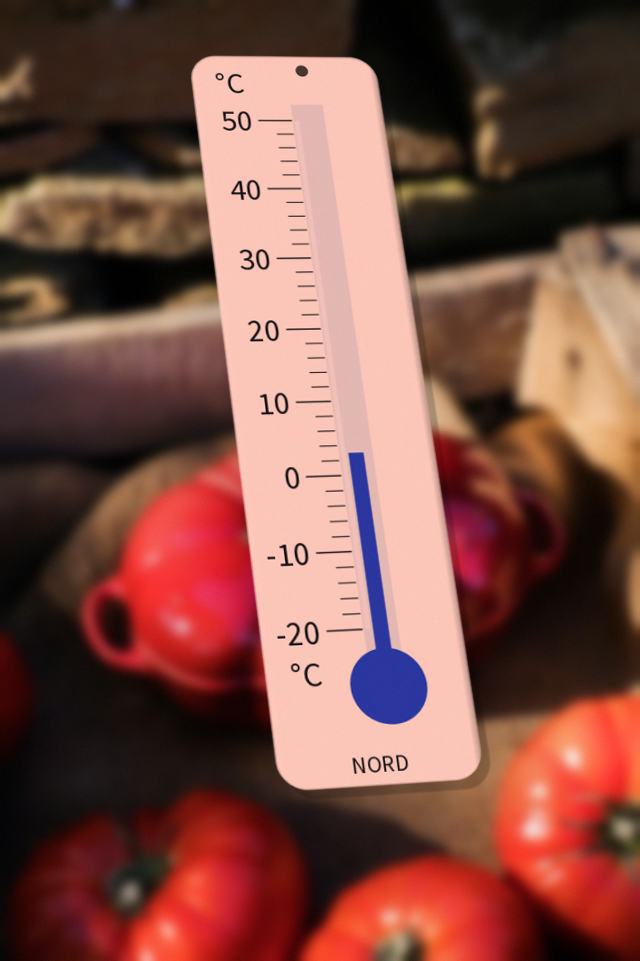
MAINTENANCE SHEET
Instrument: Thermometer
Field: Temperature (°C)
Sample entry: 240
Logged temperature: 3
